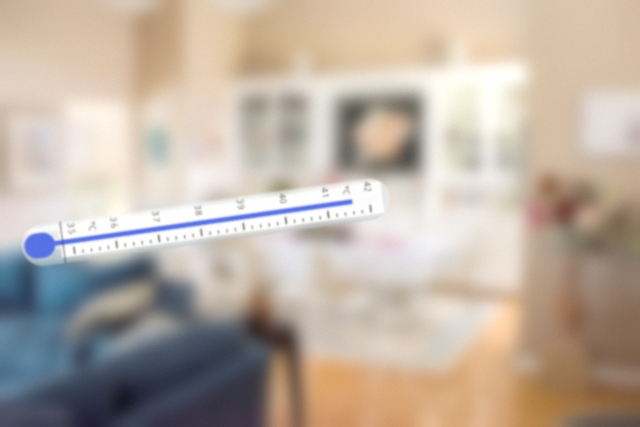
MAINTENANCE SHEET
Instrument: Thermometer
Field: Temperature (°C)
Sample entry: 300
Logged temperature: 41.6
